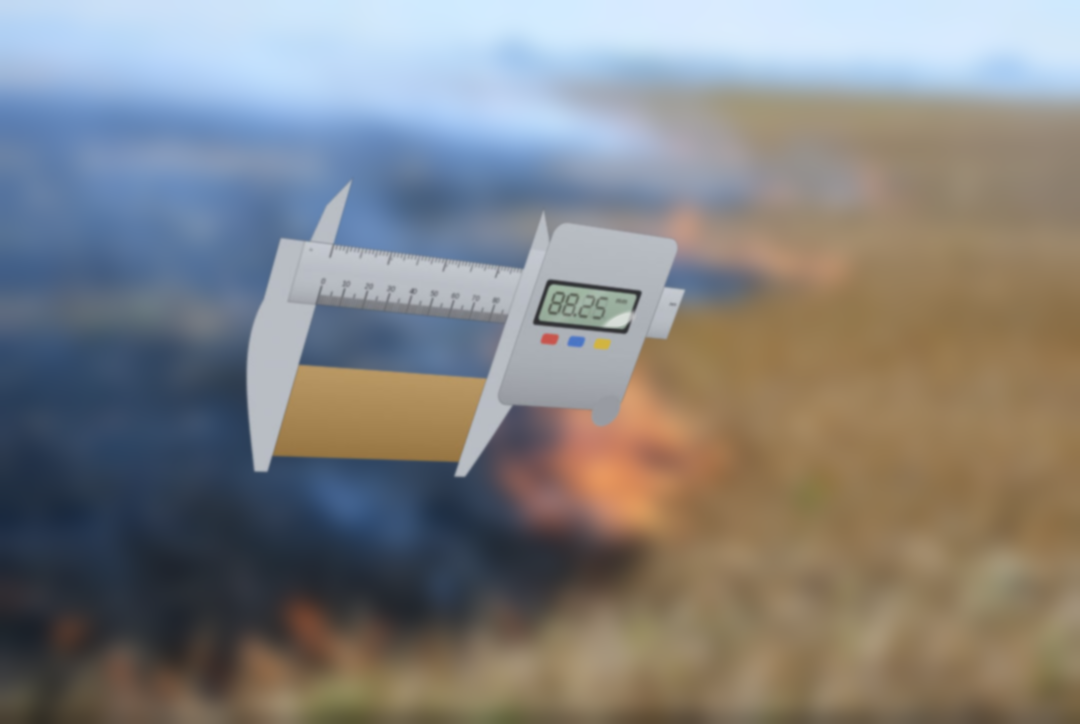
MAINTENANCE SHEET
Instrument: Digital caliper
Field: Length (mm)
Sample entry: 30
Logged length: 88.25
